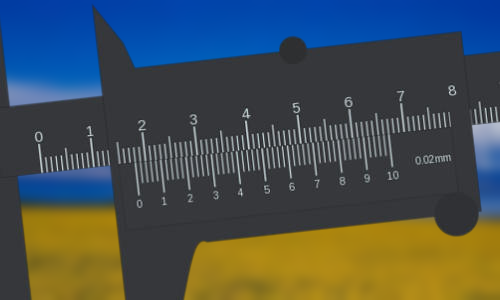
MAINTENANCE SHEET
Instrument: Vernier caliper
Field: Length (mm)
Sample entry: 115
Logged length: 18.0
